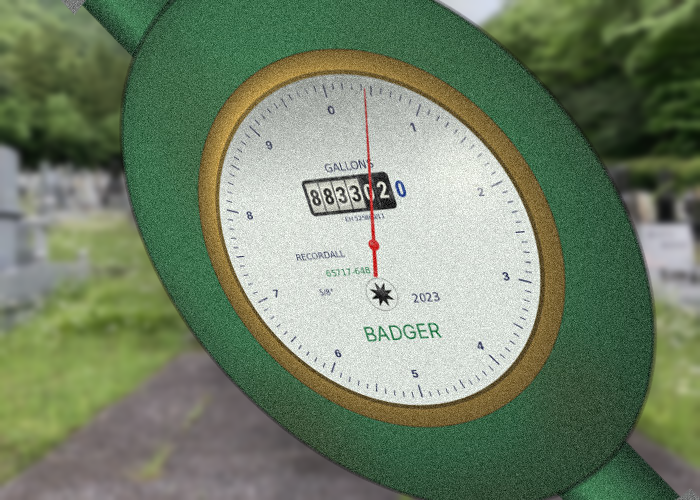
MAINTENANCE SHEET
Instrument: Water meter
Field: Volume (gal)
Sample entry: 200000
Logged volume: 8833020.4
